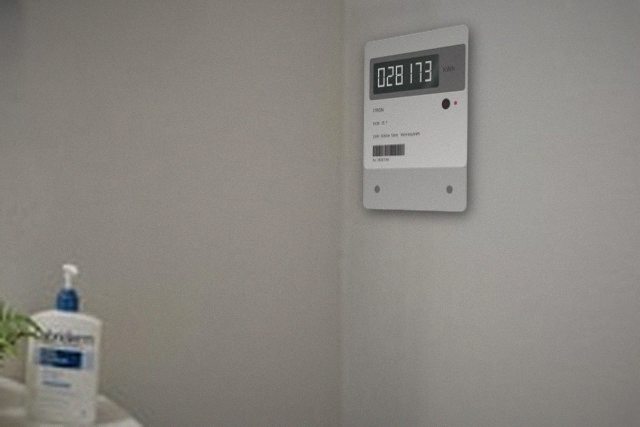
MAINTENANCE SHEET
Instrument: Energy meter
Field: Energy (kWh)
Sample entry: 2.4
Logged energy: 28173
